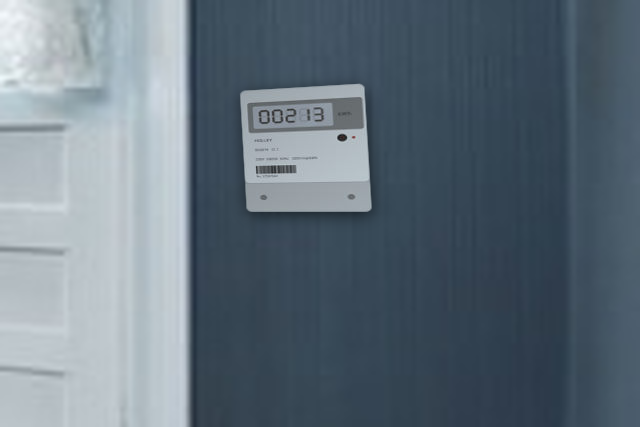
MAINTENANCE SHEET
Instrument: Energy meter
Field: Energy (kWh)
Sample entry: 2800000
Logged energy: 213
